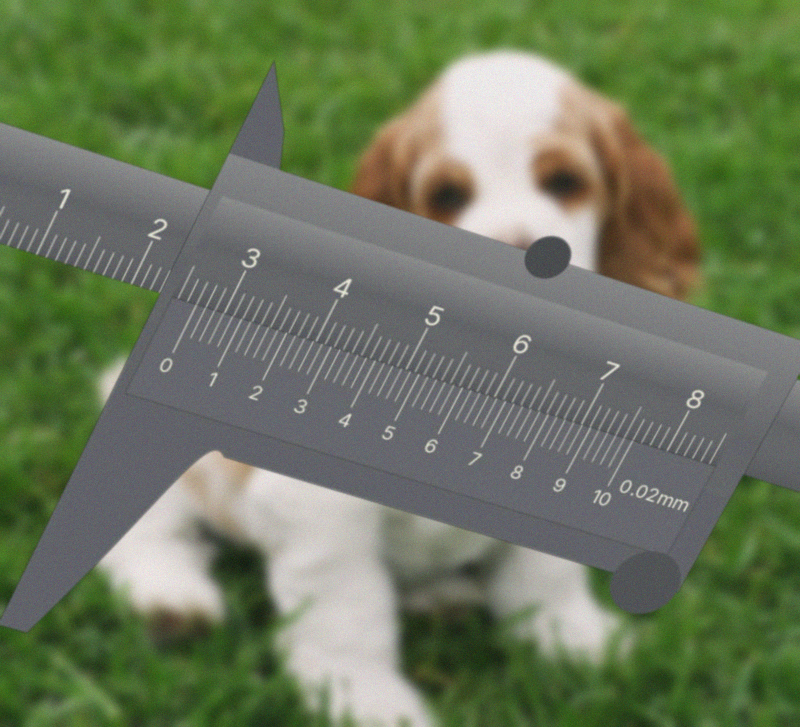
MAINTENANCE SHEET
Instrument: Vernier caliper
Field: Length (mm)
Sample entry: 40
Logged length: 27.0
